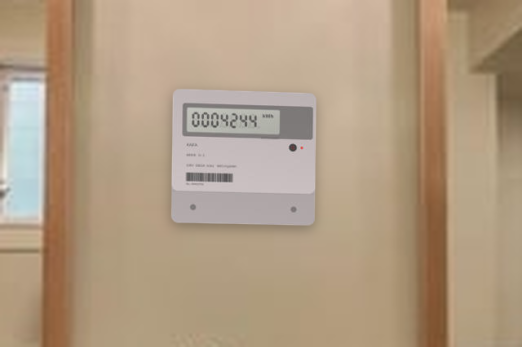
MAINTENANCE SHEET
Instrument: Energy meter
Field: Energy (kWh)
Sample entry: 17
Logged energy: 4244
